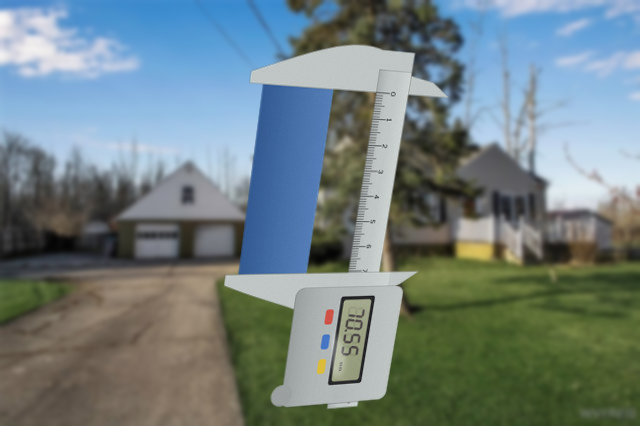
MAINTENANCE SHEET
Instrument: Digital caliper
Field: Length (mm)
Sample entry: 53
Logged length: 70.55
